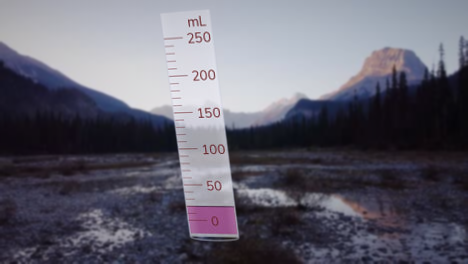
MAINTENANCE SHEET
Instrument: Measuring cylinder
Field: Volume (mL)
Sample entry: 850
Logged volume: 20
